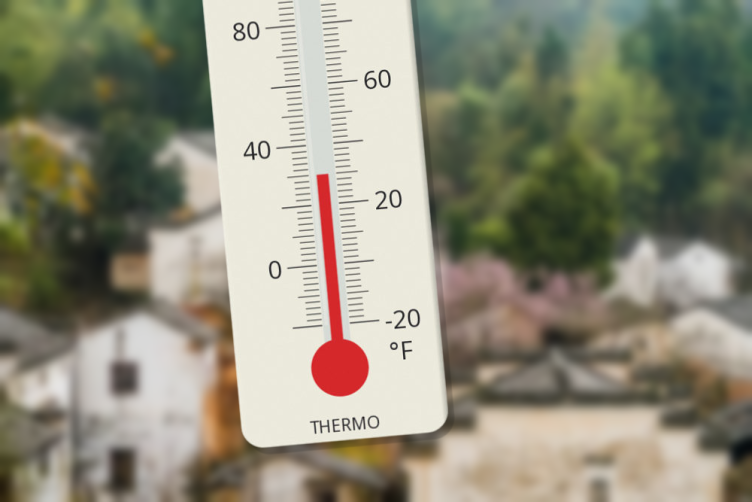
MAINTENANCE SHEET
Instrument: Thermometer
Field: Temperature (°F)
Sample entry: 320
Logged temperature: 30
